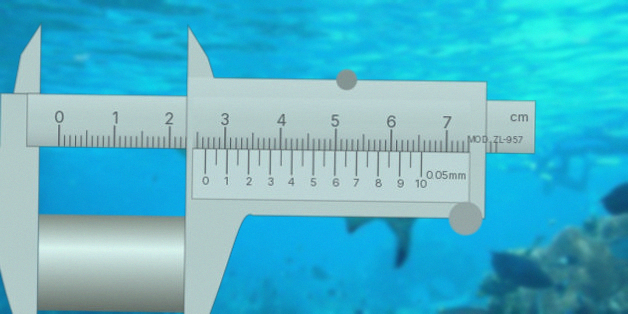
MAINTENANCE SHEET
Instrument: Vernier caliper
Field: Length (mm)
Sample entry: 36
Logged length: 26.5
